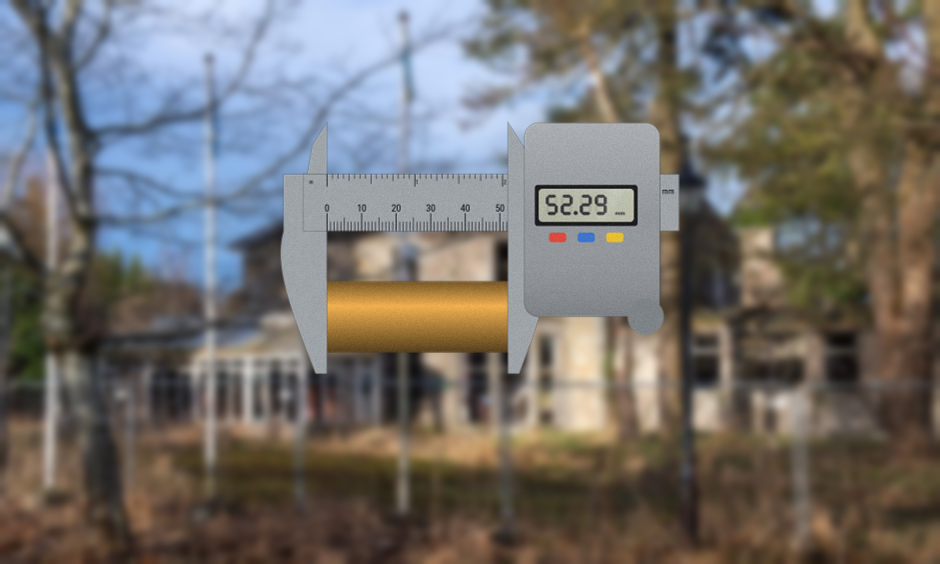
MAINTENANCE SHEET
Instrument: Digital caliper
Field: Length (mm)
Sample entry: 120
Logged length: 52.29
